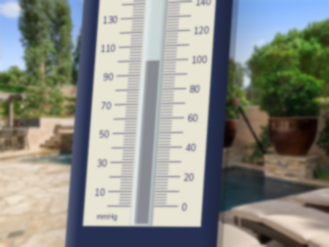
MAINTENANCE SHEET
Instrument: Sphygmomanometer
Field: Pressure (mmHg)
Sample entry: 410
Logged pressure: 100
